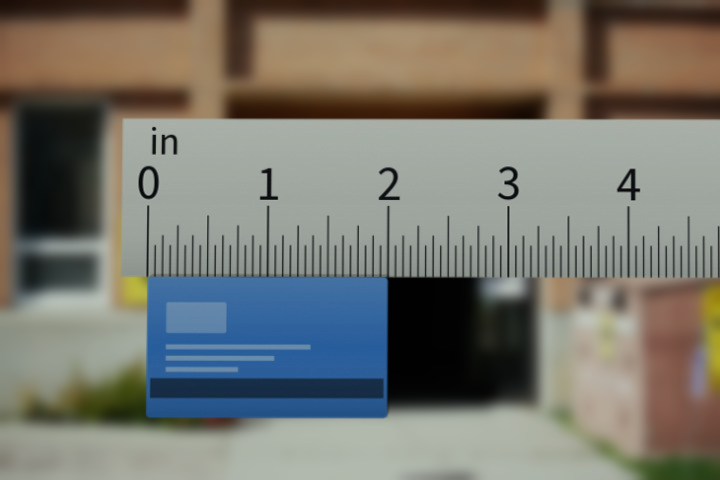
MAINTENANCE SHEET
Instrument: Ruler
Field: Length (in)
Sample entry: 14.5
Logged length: 2
